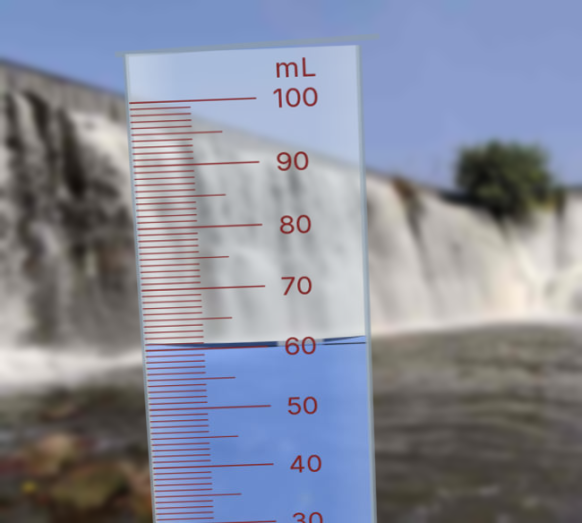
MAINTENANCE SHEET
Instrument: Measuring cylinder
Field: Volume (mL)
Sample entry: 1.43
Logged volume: 60
